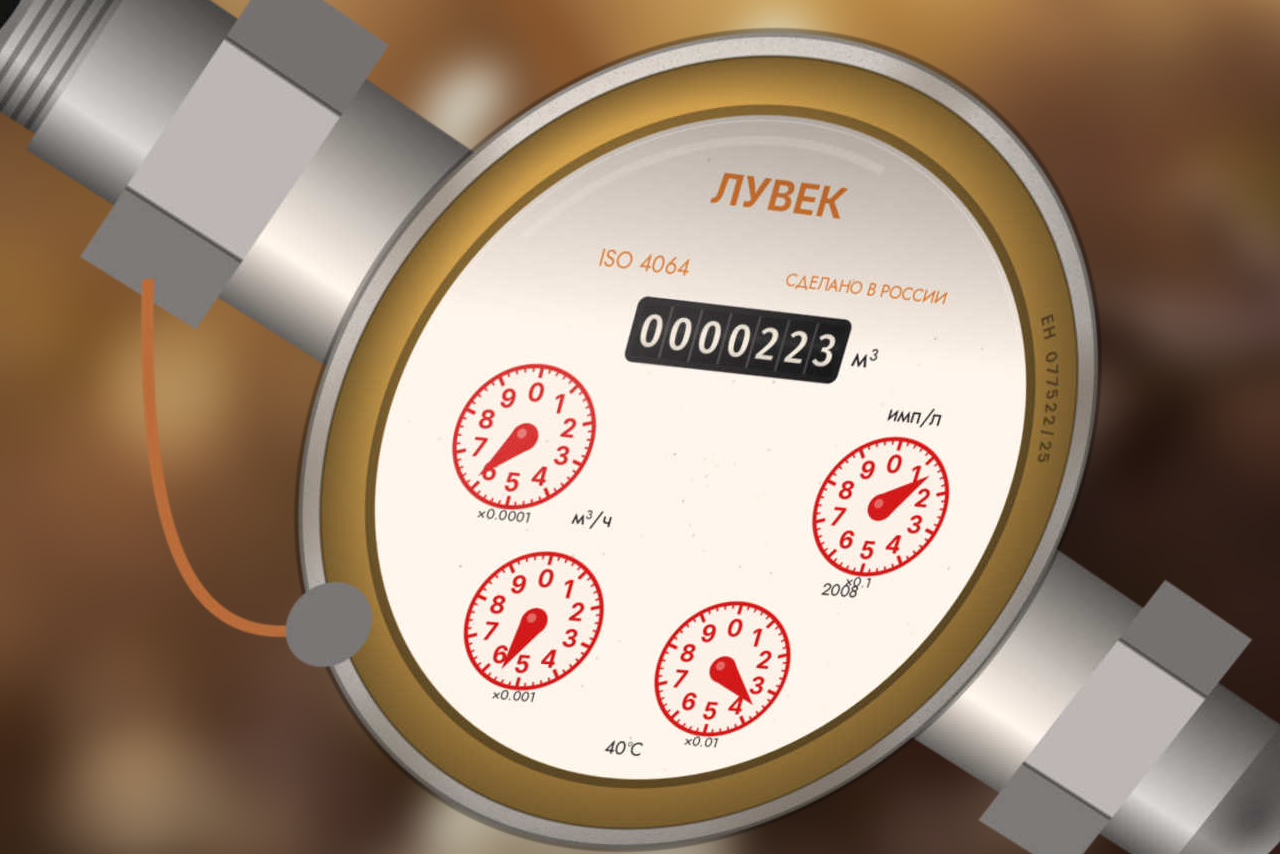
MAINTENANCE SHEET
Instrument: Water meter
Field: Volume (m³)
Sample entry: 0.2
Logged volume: 223.1356
